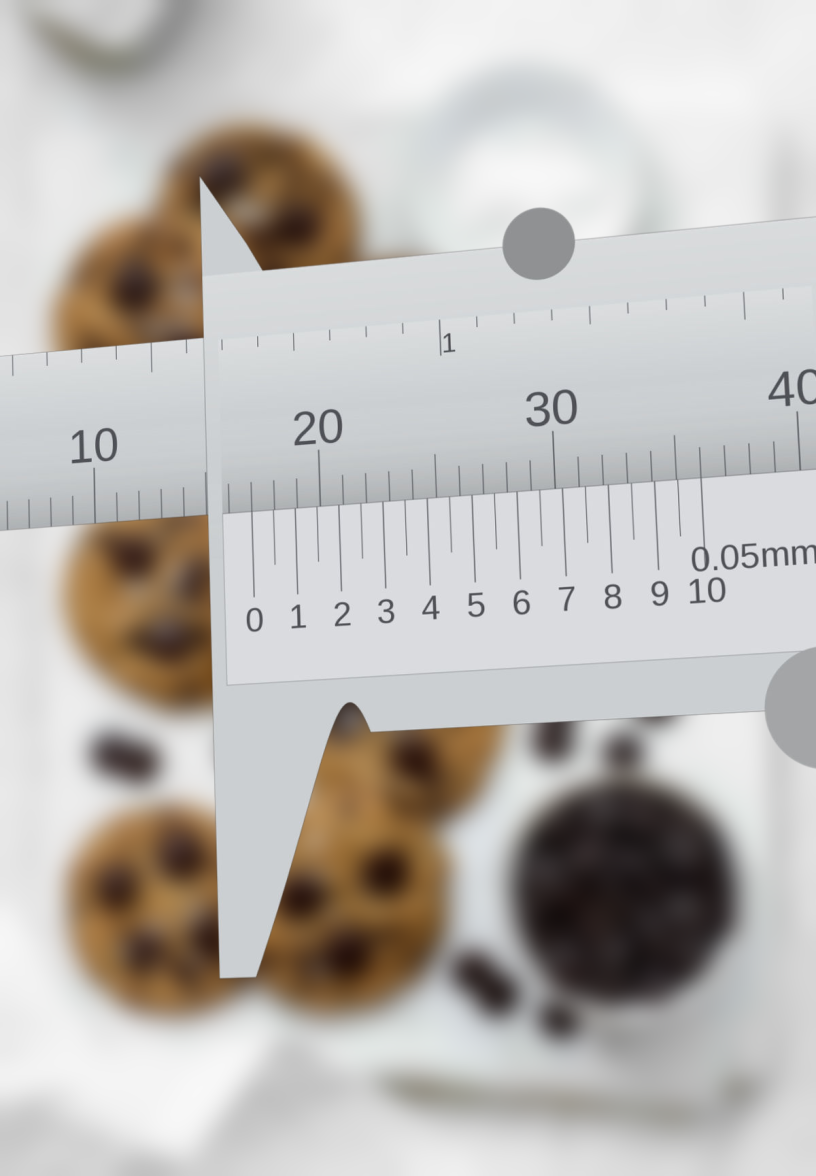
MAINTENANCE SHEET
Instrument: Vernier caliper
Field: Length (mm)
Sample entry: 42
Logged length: 17.00
